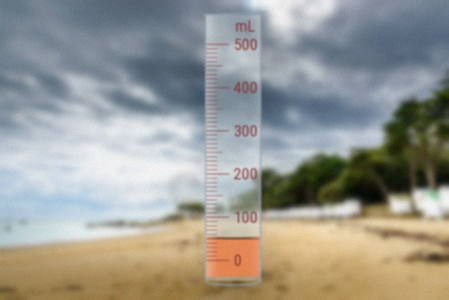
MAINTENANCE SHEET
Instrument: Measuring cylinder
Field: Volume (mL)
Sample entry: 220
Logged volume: 50
